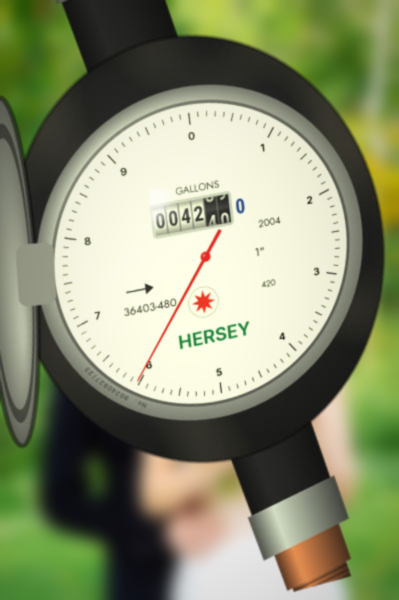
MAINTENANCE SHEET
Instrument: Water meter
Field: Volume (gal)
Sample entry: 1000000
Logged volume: 42396.0
